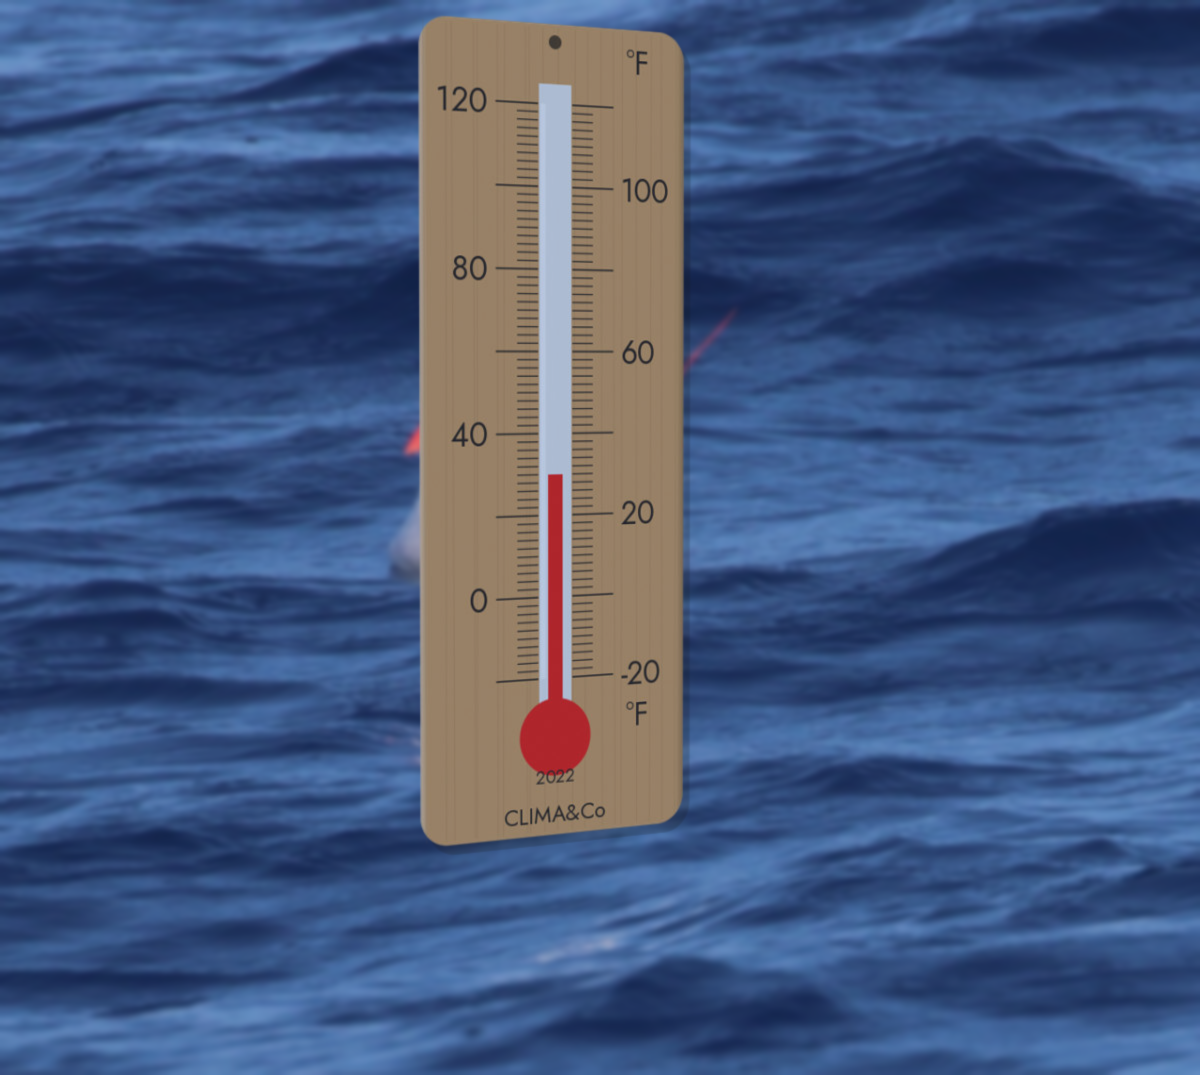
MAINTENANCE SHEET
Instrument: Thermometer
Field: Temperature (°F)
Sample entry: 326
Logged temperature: 30
